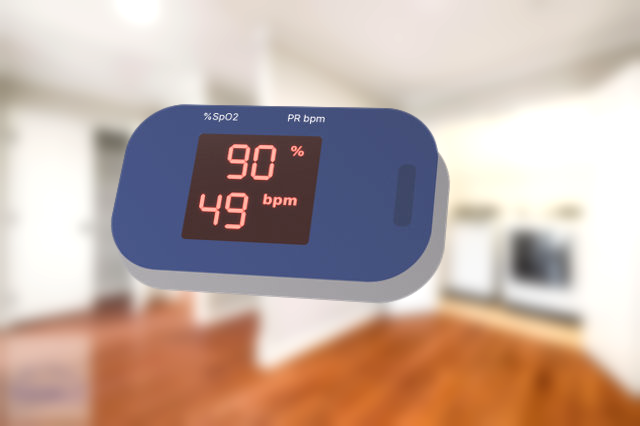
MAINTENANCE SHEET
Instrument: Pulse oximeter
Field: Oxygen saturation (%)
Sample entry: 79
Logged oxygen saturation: 90
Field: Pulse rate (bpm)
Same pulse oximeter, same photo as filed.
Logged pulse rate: 49
